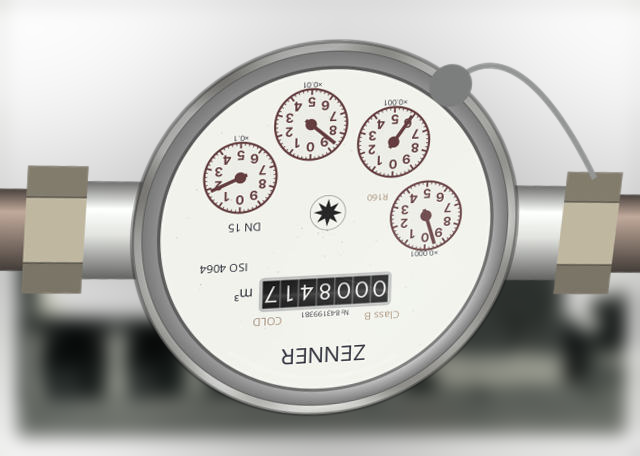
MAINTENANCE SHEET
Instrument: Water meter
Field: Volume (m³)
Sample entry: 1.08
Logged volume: 8417.1859
